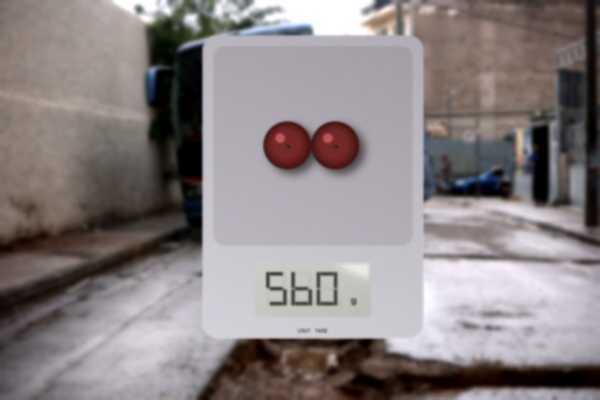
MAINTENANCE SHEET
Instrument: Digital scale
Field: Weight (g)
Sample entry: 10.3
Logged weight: 560
